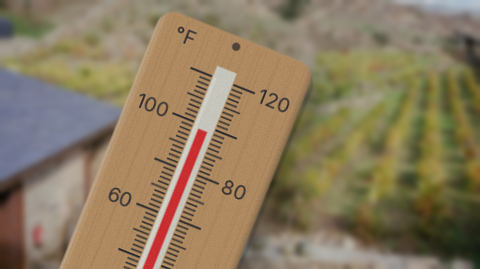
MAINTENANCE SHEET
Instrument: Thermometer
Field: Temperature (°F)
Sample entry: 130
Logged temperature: 98
